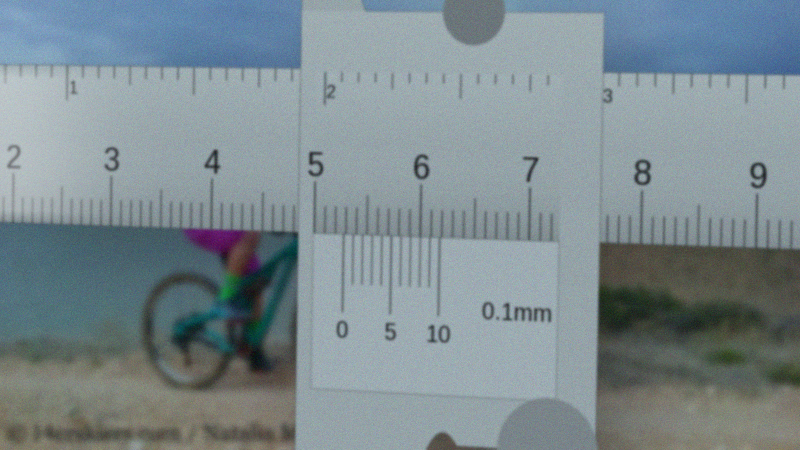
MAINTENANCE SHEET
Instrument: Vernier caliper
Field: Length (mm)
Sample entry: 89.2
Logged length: 52.8
